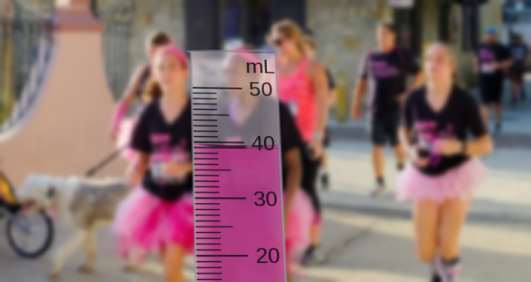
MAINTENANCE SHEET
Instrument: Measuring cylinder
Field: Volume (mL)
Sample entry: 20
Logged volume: 39
